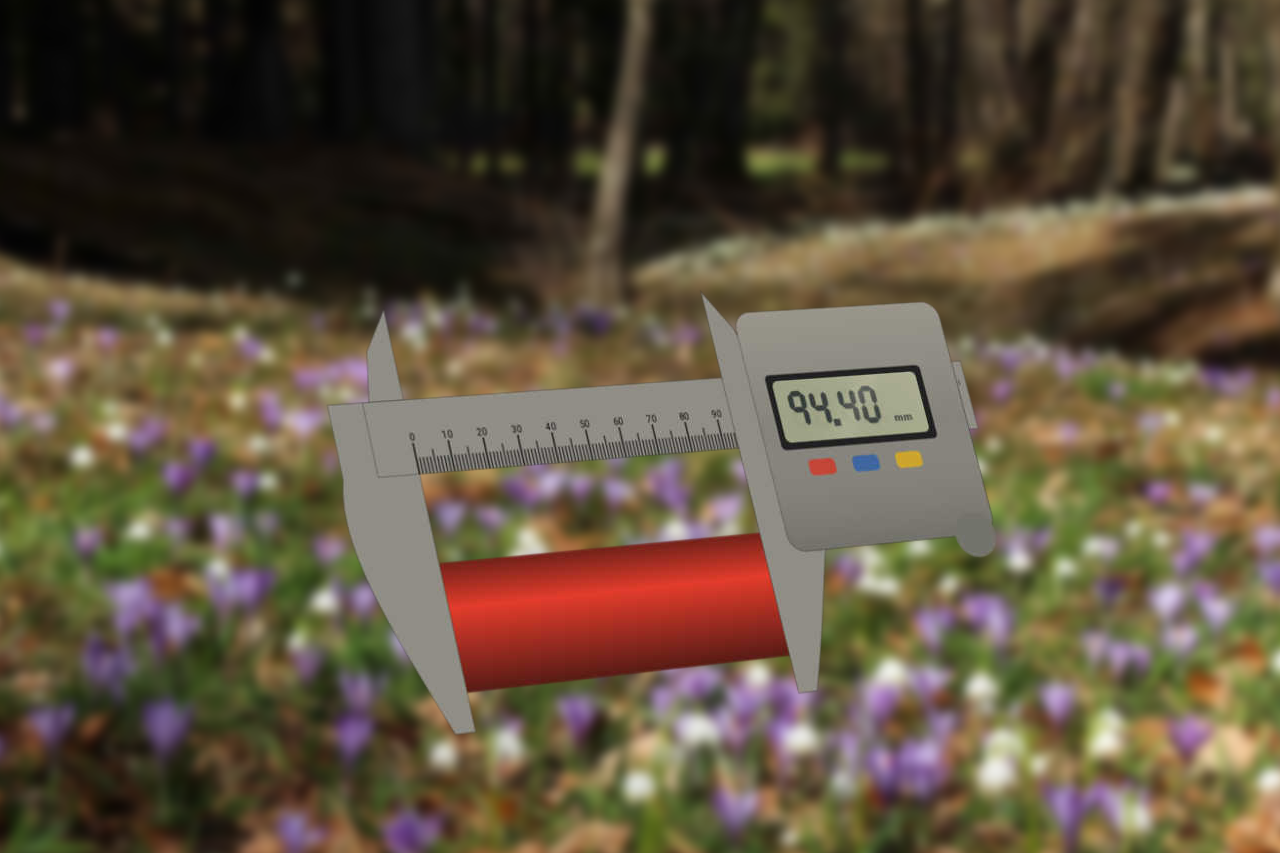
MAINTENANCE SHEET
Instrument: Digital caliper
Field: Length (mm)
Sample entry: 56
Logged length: 94.40
